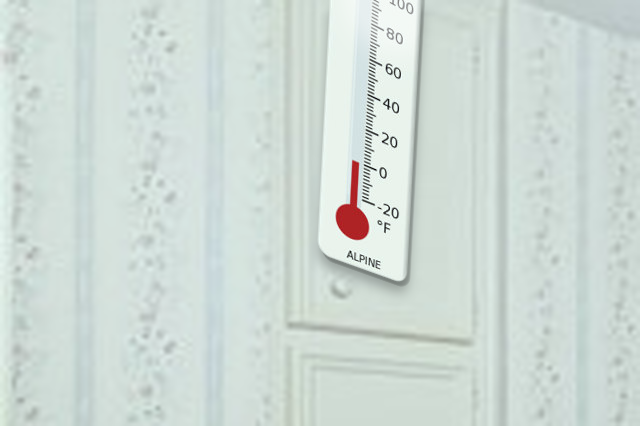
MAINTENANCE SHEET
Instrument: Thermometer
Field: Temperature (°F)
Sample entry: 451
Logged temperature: 0
